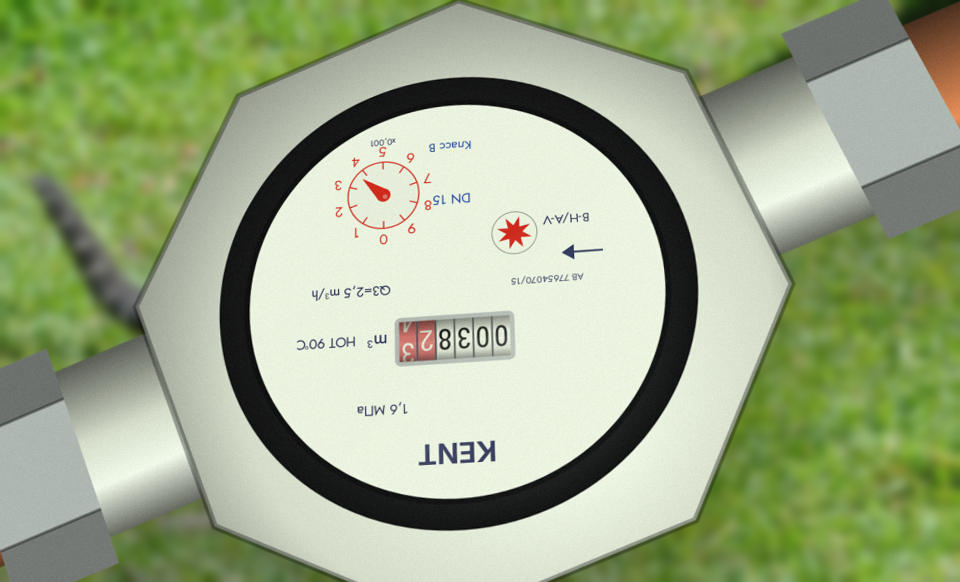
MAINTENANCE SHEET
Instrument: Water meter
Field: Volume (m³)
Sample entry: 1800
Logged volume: 38.233
